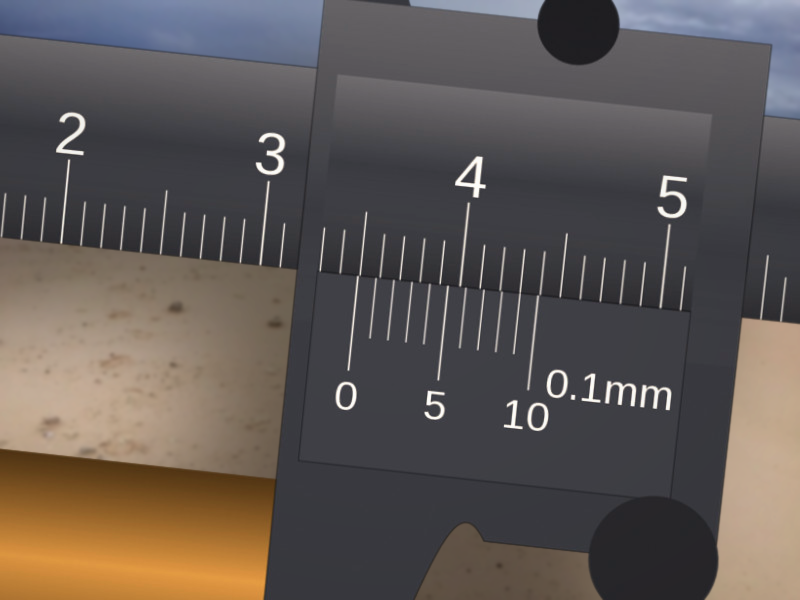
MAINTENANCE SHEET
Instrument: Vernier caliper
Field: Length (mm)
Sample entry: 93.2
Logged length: 34.9
